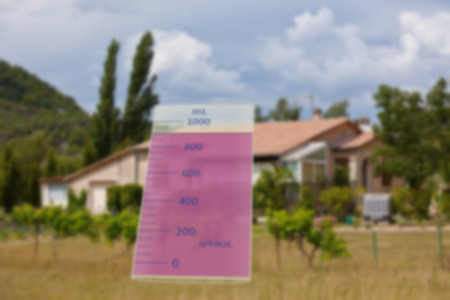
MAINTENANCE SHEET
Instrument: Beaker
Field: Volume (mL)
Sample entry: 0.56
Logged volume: 900
